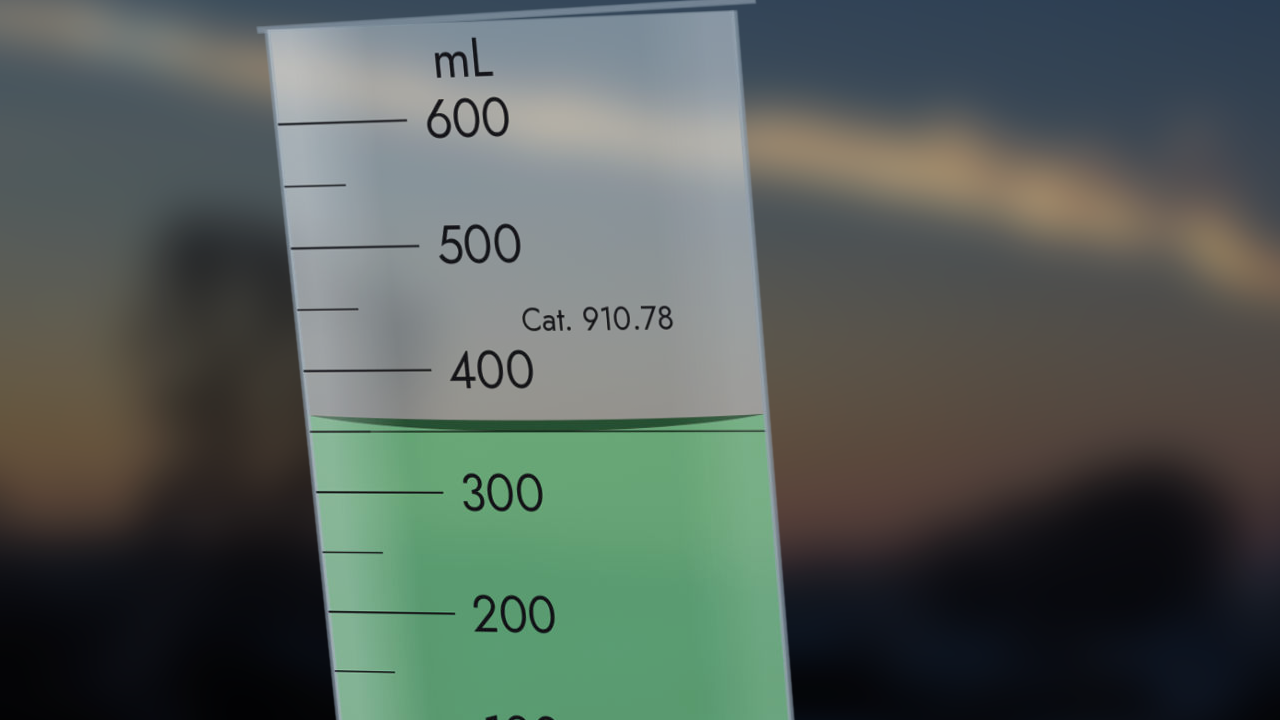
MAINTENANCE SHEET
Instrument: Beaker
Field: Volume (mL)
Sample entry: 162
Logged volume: 350
